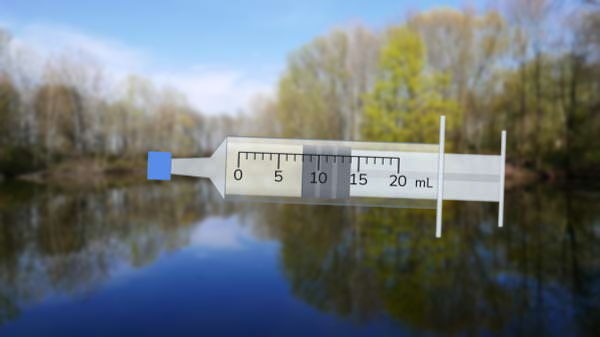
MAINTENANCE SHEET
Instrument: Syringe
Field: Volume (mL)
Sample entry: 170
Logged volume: 8
